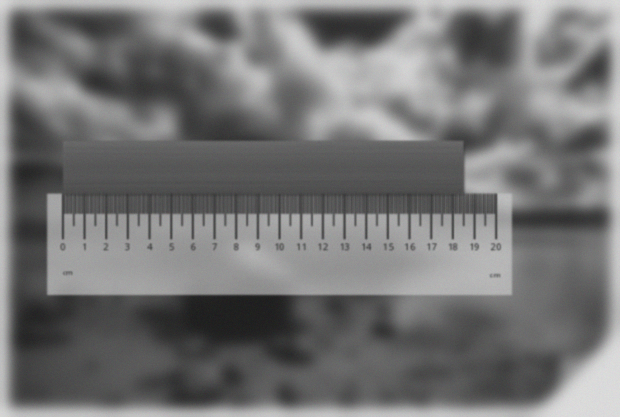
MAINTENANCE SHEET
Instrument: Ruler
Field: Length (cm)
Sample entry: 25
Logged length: 18.5
